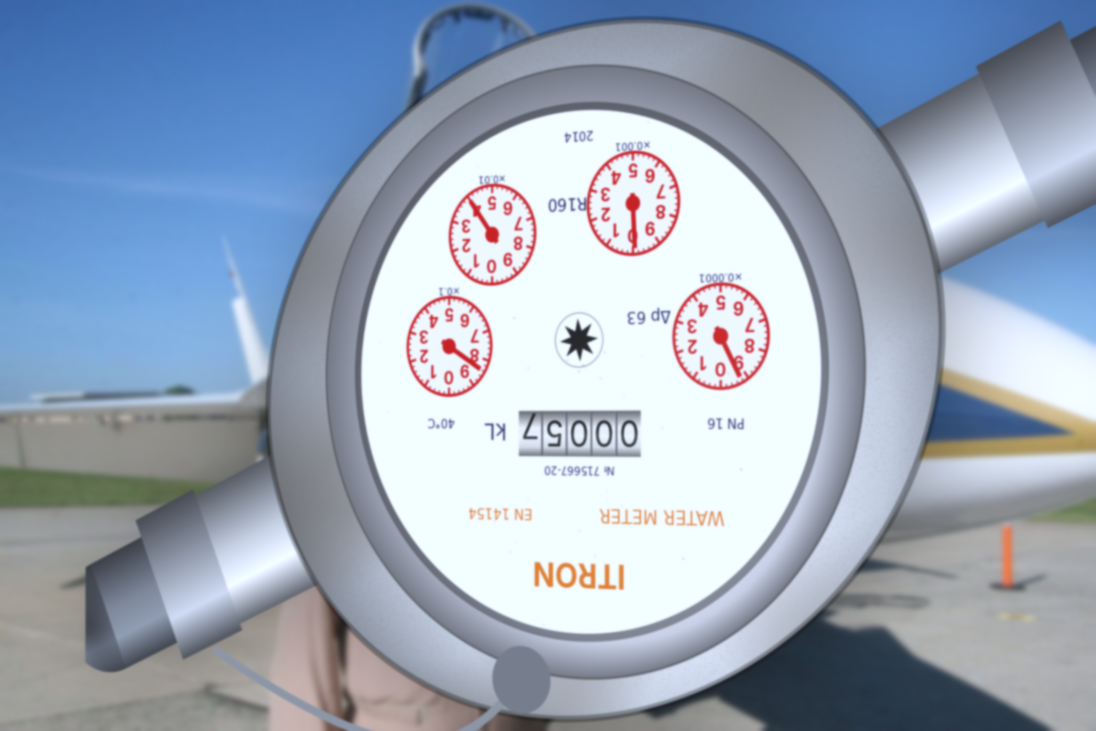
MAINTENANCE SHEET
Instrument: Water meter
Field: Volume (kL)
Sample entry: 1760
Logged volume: 56.8399
